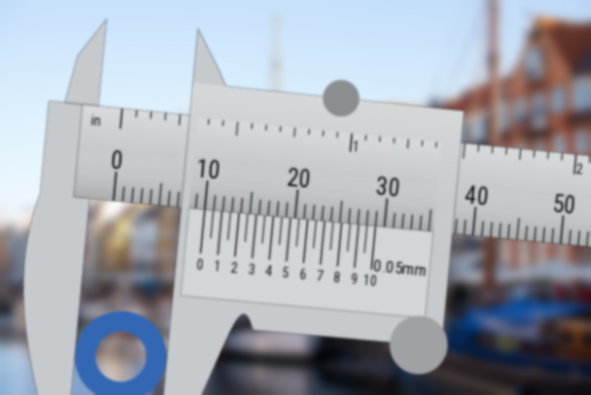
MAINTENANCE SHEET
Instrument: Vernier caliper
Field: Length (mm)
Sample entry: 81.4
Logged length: 10.0
